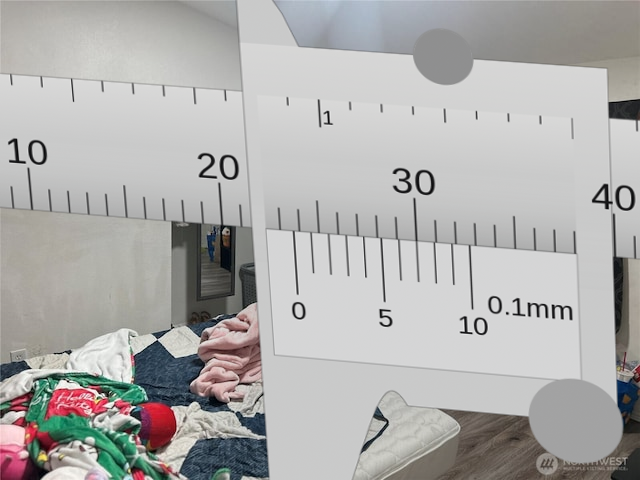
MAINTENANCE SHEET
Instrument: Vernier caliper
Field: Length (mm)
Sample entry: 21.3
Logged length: 23.7
